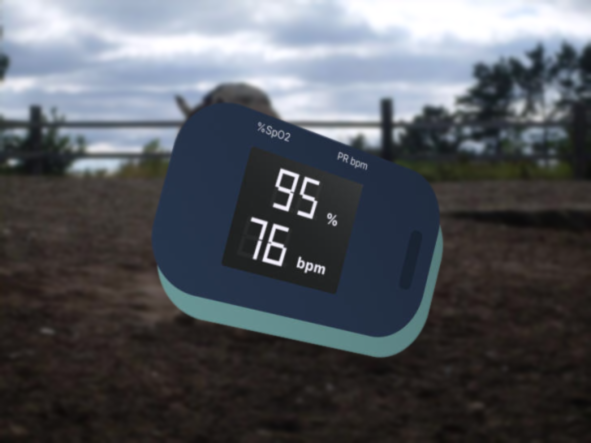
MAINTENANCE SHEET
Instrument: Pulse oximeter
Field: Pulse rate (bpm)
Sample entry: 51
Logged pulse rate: 76
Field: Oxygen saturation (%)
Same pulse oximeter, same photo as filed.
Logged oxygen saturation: 95
